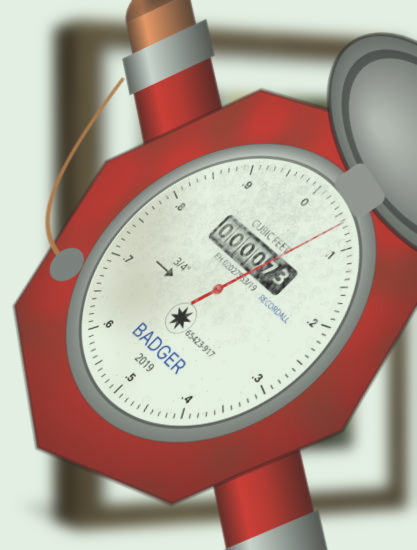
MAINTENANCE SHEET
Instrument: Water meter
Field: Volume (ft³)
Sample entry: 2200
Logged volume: 73.06
